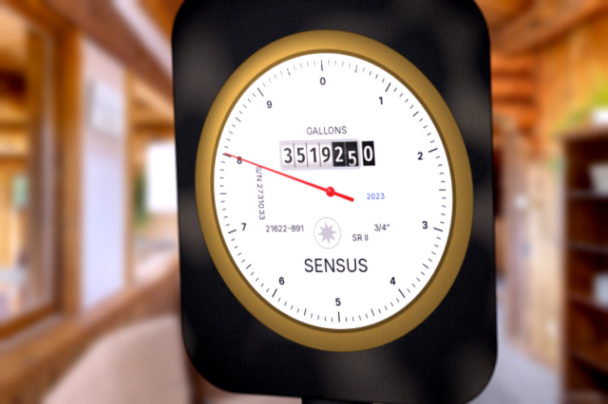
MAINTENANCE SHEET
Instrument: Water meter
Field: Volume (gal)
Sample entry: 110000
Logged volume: 3519248.0
